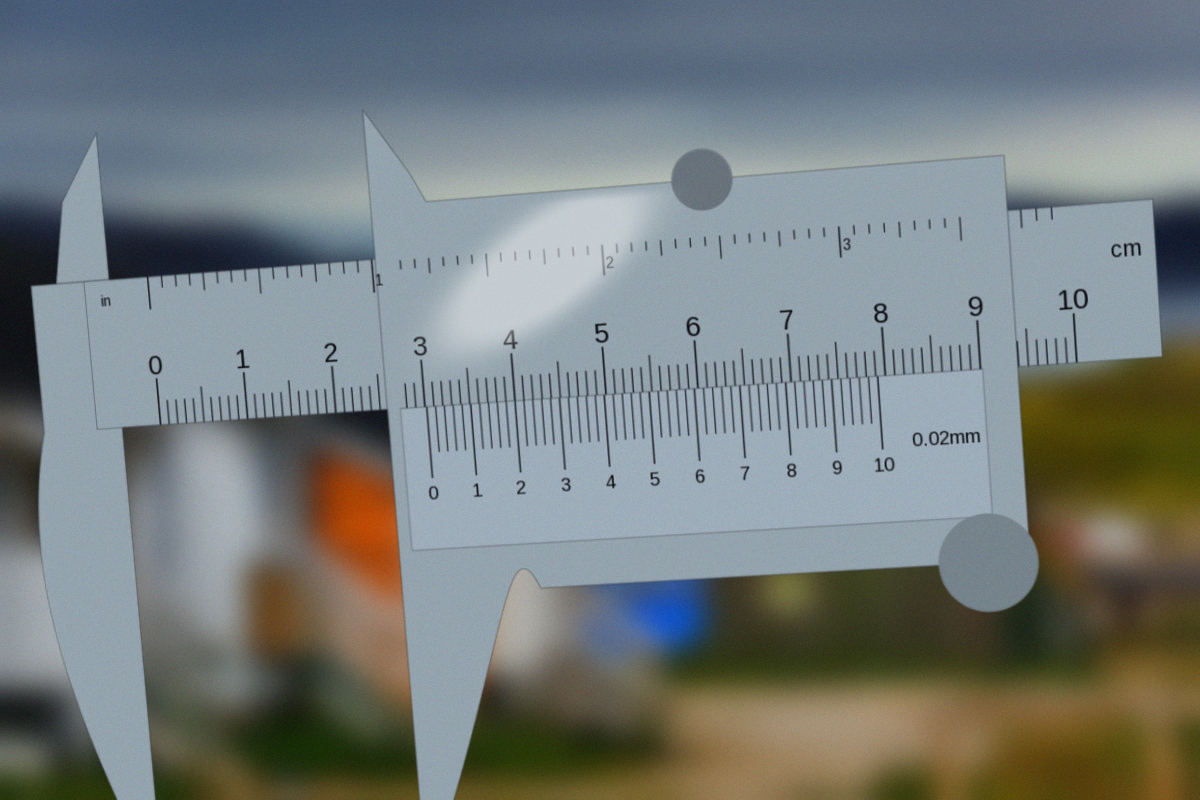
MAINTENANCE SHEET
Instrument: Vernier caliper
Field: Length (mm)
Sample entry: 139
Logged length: 30.2
